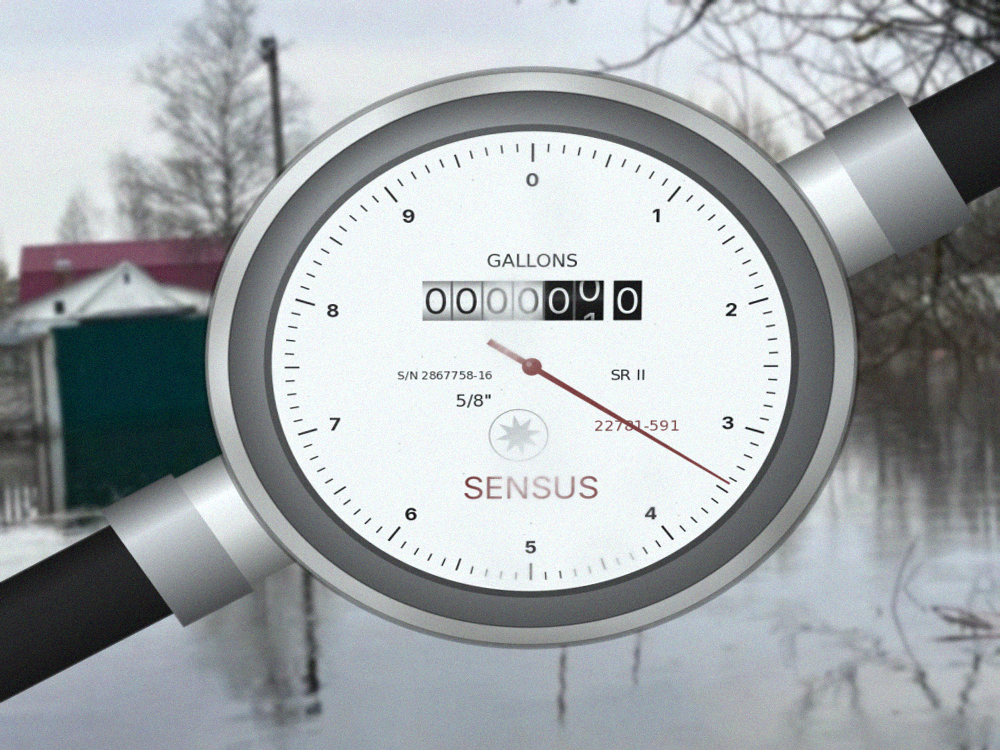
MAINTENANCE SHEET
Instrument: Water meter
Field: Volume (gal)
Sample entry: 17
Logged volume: 3.4
